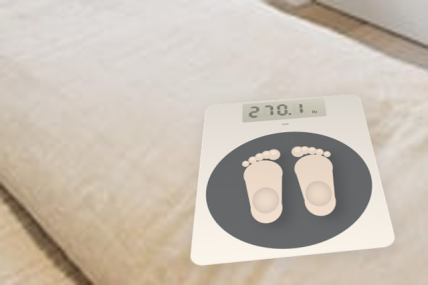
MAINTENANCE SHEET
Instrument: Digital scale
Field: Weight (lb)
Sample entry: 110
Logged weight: 270.1
